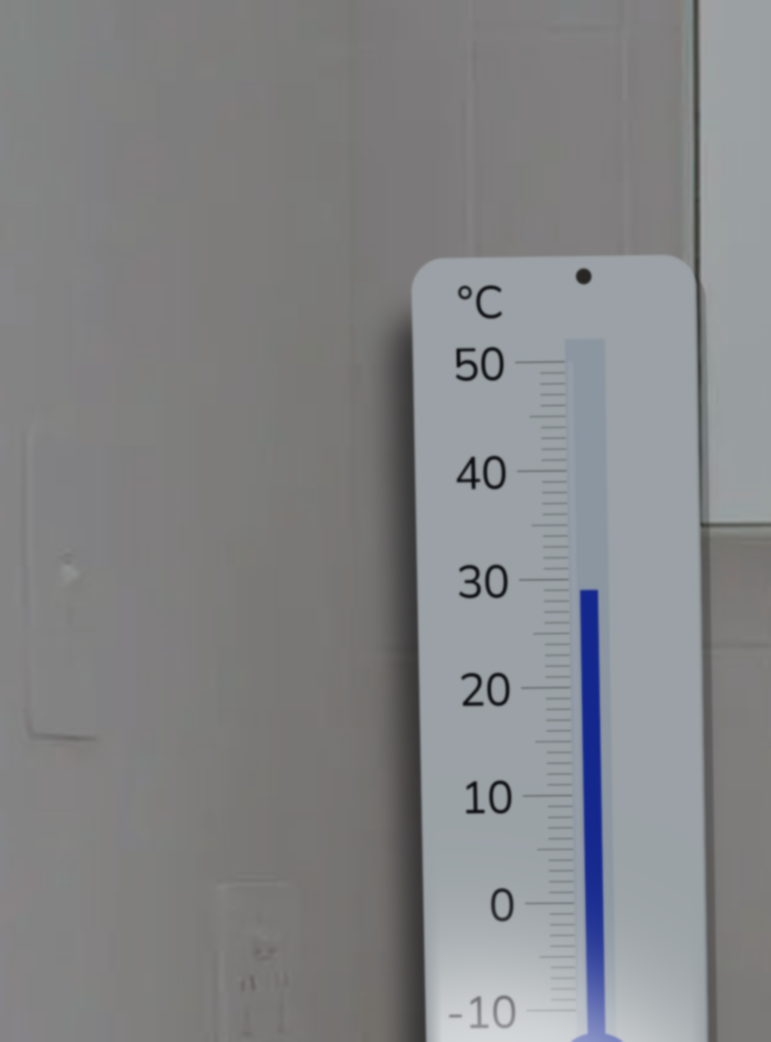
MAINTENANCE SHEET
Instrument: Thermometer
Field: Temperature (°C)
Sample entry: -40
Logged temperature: 29
